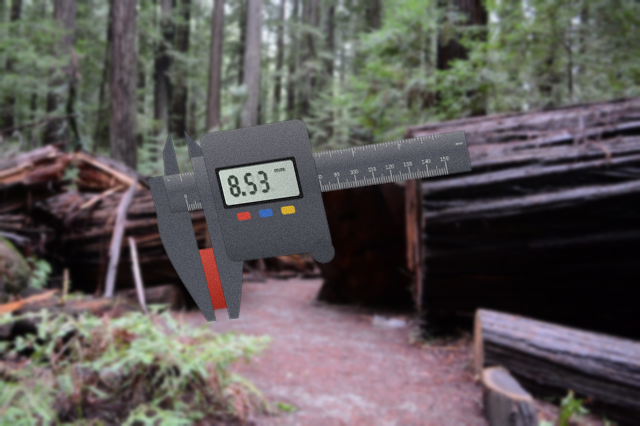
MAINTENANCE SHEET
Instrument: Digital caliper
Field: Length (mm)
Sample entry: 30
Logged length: 8.53
